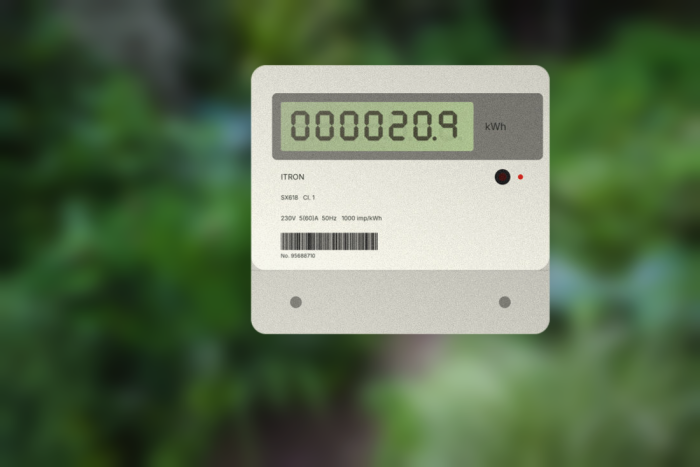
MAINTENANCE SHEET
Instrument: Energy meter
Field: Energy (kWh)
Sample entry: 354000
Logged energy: 20.9
